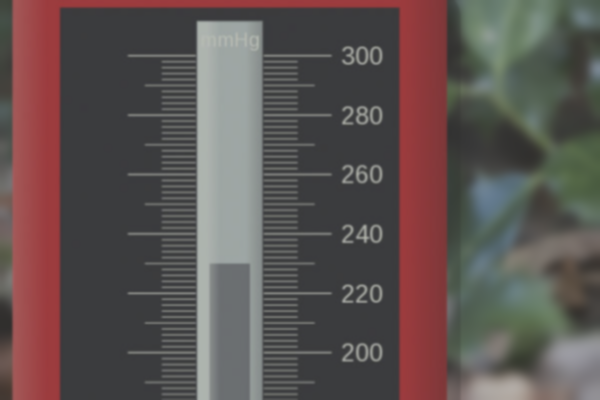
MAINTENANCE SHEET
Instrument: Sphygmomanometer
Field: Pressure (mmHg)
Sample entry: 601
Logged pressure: 230
